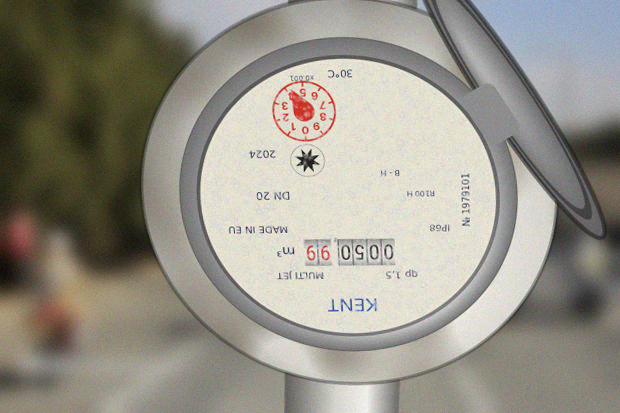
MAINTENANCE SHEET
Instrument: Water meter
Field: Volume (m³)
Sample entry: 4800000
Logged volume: 50.994
